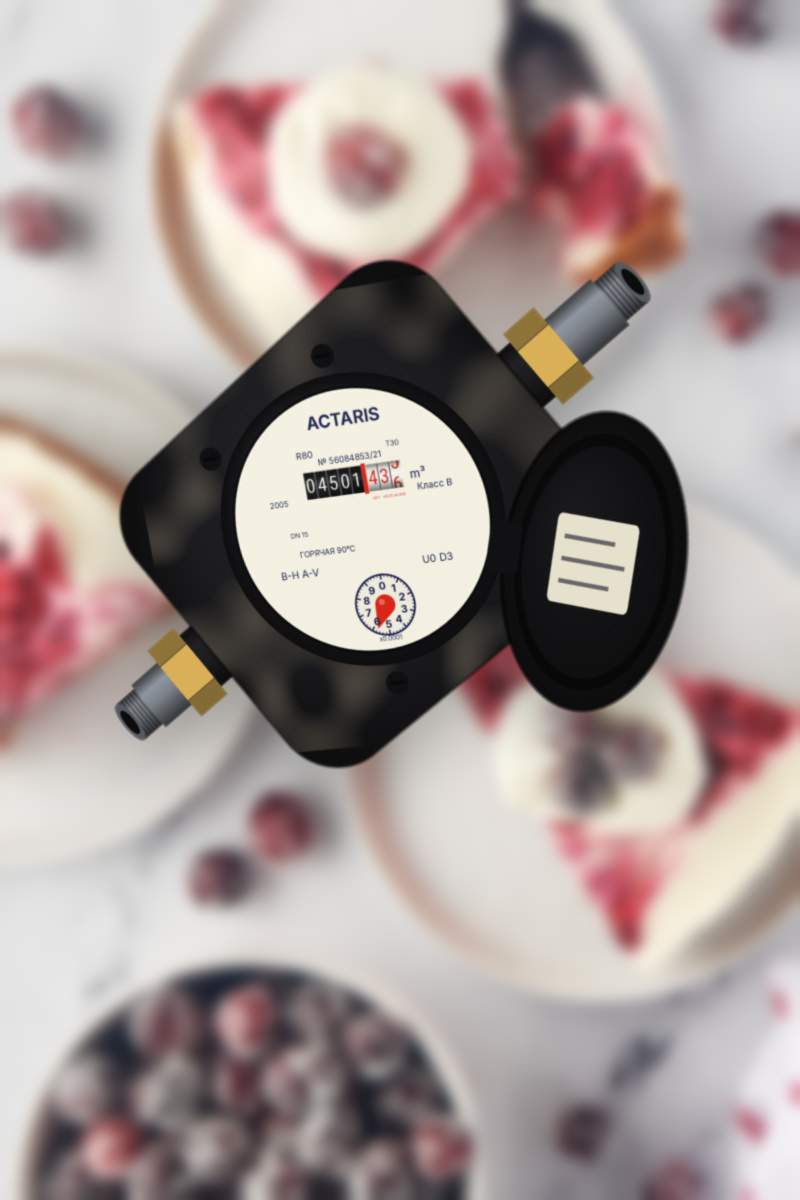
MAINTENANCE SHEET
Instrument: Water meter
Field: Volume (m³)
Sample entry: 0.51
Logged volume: 4501.4355
